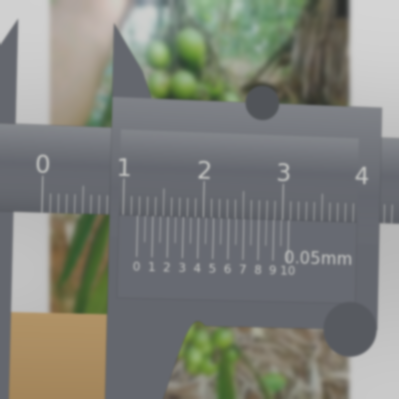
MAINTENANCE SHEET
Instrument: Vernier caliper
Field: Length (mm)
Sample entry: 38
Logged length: 11.8
